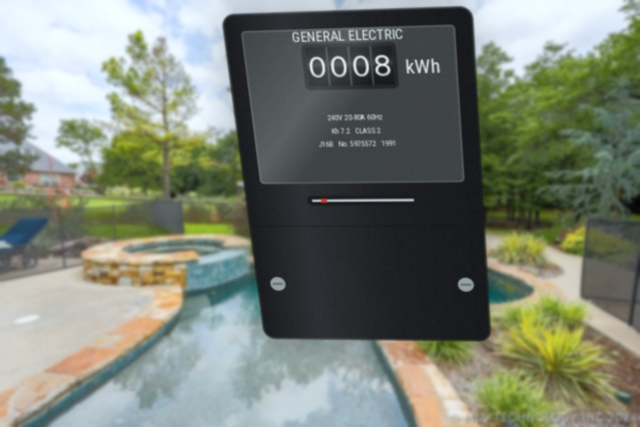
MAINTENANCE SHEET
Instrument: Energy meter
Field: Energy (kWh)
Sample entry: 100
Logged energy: 8
